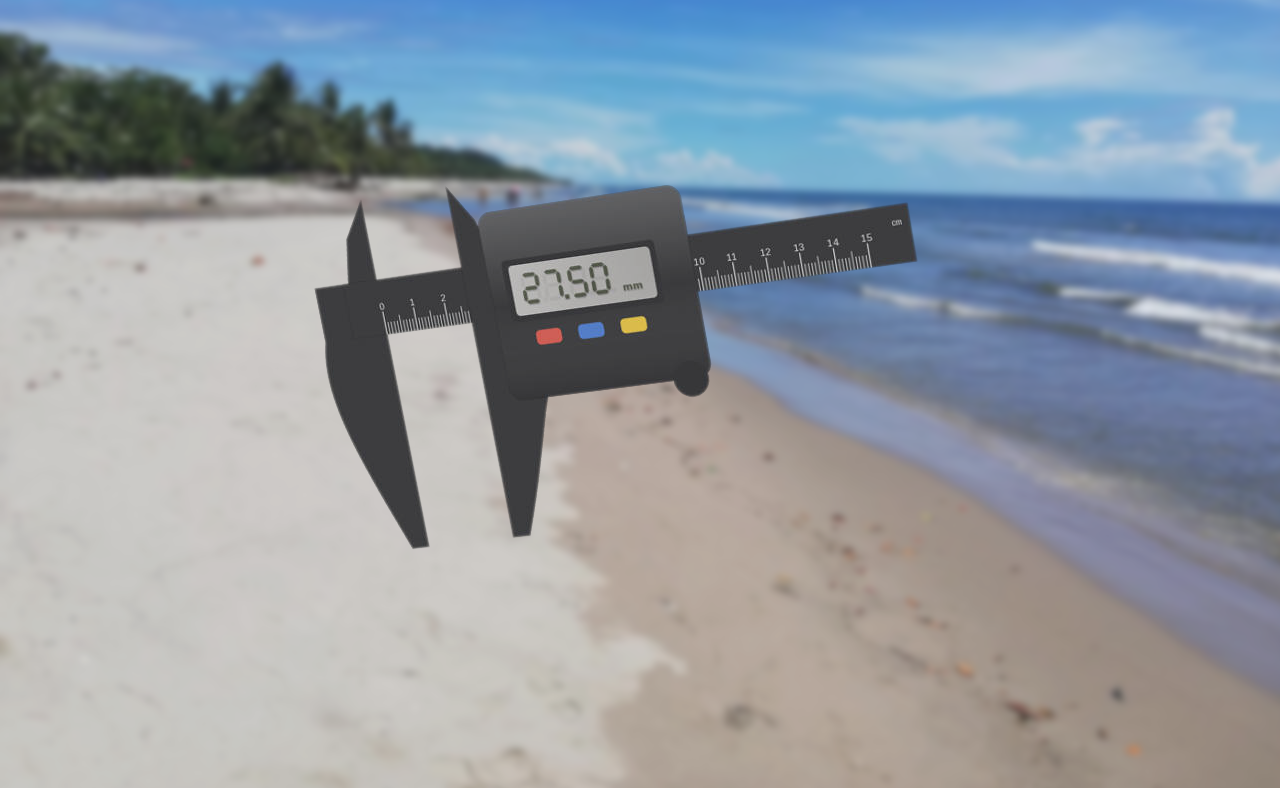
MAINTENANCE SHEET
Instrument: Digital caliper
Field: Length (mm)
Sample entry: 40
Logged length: 27.50
